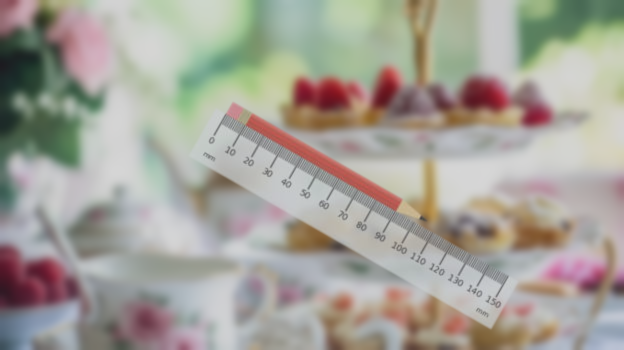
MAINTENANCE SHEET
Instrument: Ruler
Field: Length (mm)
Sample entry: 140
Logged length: 105
